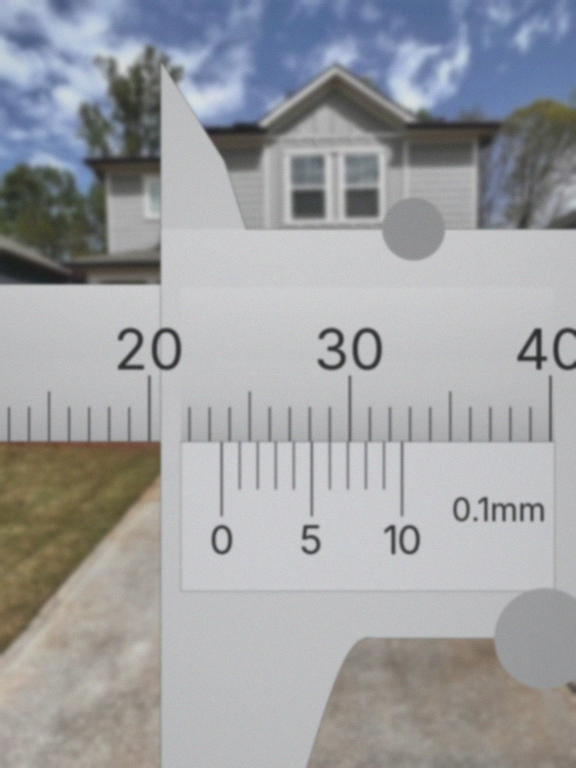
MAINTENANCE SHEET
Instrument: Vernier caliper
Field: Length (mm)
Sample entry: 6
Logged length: 23.6
